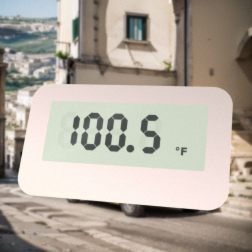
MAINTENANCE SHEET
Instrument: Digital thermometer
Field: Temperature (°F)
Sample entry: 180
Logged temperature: 100.5
